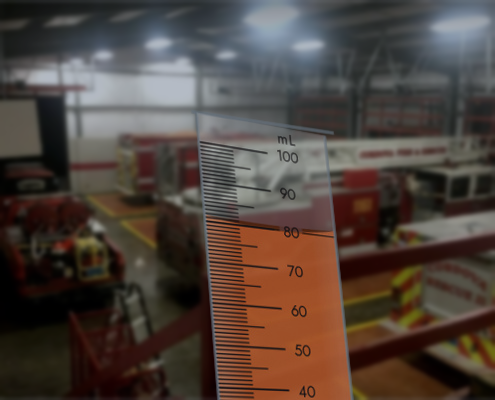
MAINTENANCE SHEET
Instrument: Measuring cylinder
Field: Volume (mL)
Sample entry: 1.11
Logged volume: 80
